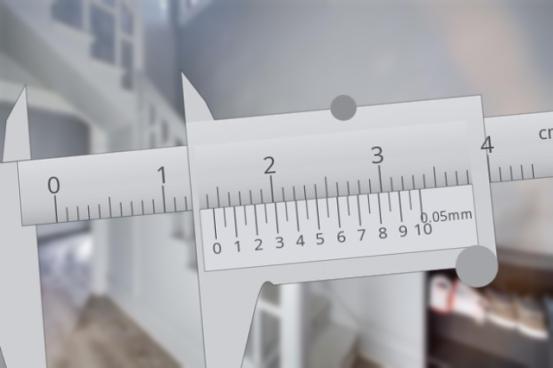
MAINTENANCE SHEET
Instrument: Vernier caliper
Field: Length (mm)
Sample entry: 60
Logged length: 14.5
